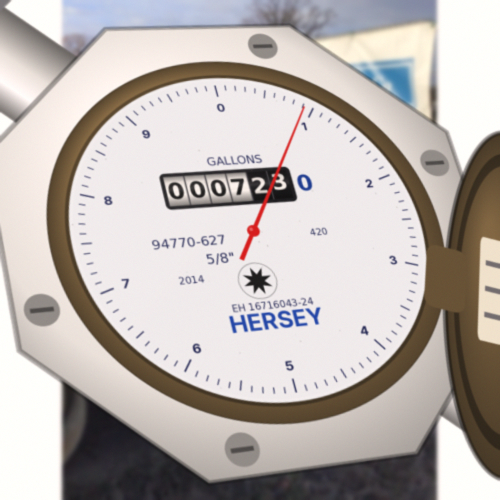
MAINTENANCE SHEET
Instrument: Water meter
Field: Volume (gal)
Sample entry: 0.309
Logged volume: 7230.9
